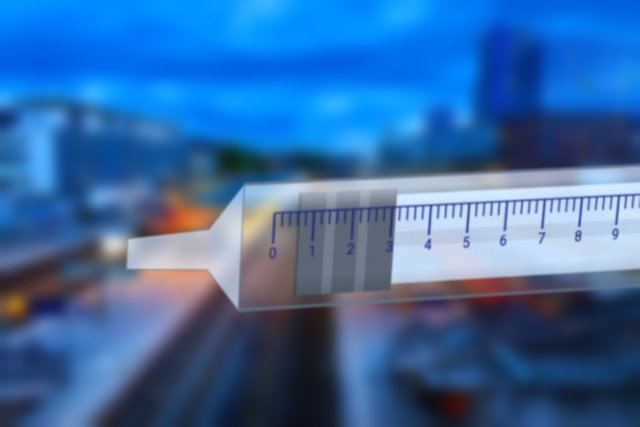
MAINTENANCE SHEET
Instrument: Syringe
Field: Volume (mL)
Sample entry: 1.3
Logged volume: 0.6
